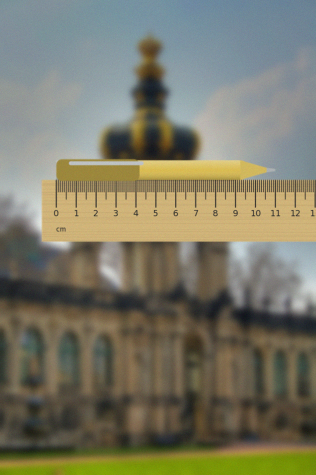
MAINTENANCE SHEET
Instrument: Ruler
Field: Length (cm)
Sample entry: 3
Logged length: 11
